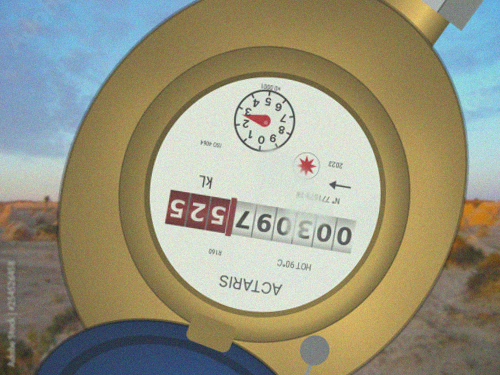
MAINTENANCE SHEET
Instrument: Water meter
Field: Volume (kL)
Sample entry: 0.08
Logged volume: 3097.5252
